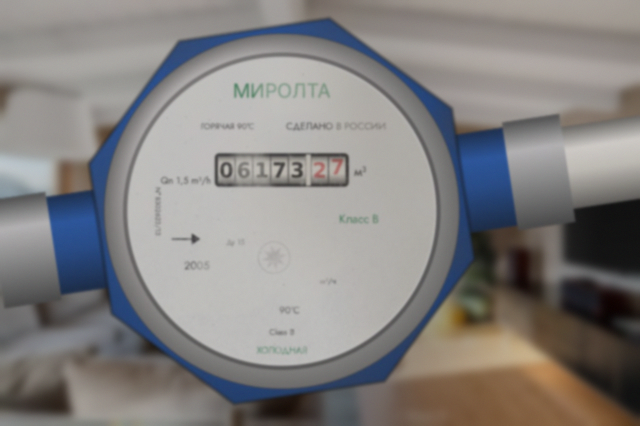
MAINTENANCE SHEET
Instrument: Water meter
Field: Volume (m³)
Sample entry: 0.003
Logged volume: 6173.27
